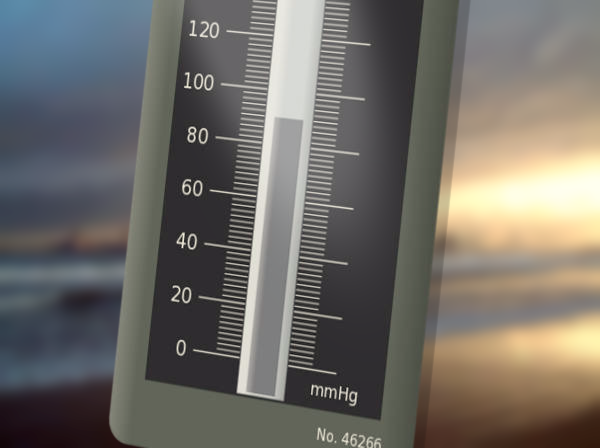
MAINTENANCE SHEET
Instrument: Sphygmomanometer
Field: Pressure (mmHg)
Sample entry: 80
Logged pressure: 90
